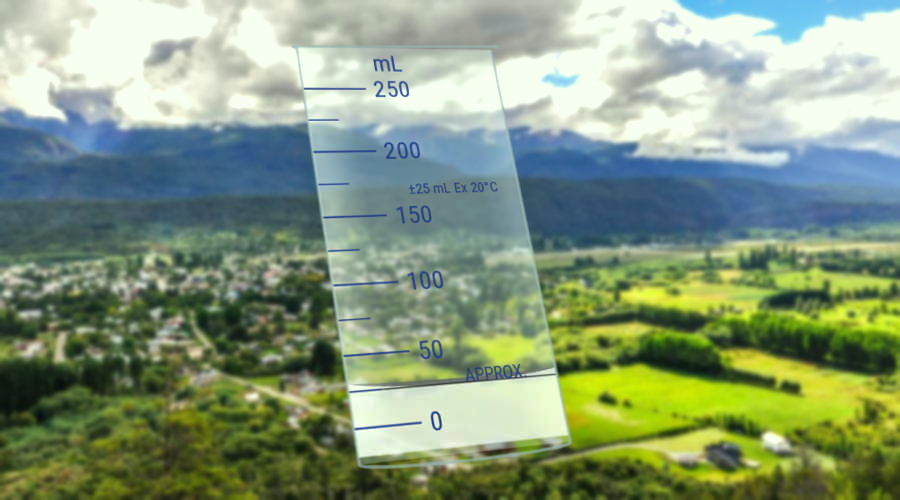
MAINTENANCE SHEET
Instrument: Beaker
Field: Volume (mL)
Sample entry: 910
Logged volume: 25
